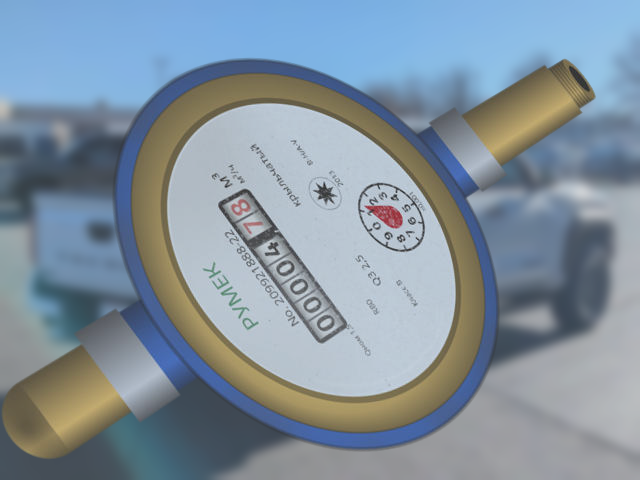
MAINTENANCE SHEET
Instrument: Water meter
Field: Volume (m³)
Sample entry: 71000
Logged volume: 4.781
